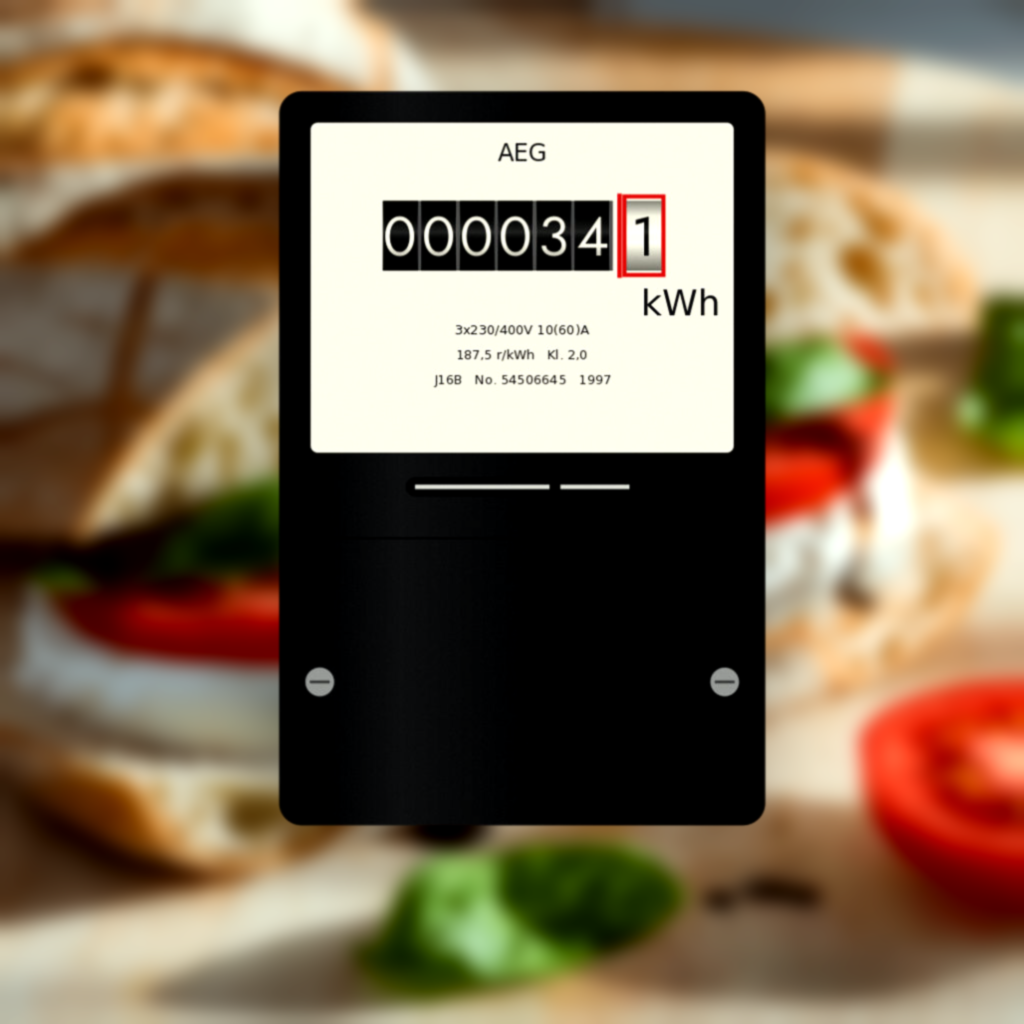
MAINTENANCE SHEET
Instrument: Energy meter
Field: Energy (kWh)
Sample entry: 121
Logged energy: 34.1
